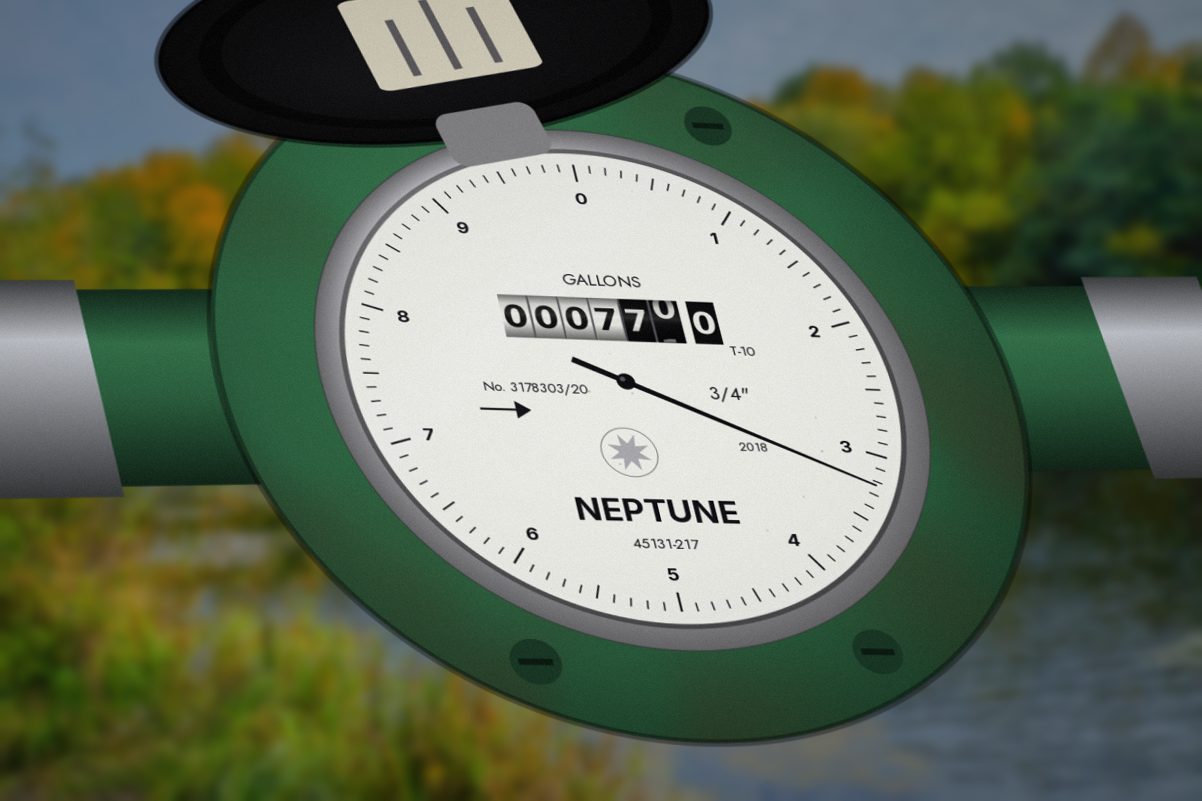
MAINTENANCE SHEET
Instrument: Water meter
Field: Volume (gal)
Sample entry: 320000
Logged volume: 7703.2
